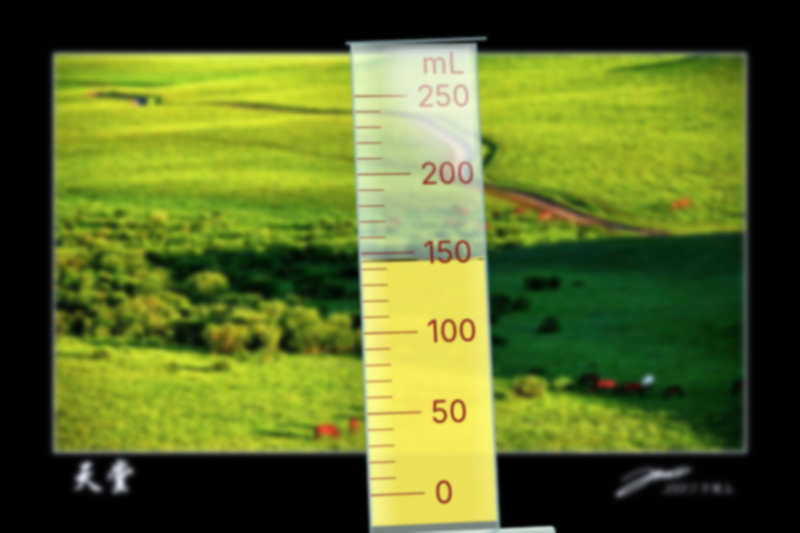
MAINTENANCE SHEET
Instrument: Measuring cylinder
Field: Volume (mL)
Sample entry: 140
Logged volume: 145
